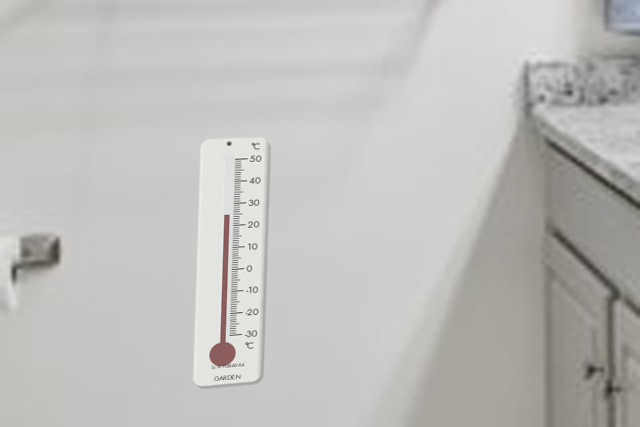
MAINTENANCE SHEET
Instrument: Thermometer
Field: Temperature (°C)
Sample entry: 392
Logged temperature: 25
